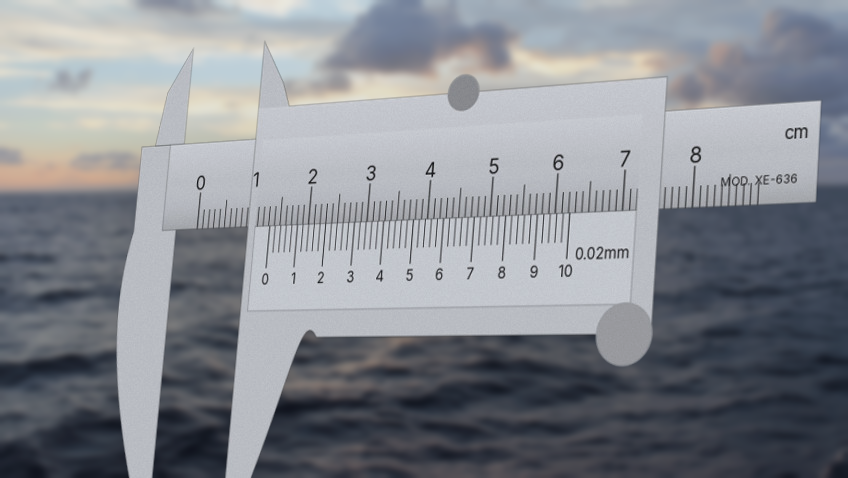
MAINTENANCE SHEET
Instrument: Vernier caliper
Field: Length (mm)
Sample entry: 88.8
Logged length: 13.2
